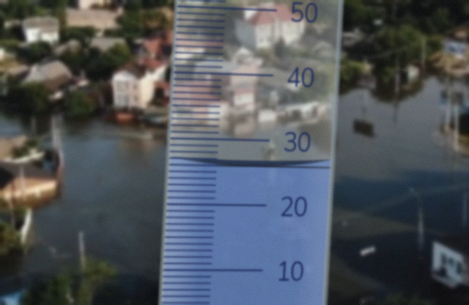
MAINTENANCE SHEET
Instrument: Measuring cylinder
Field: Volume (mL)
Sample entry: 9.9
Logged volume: 26
